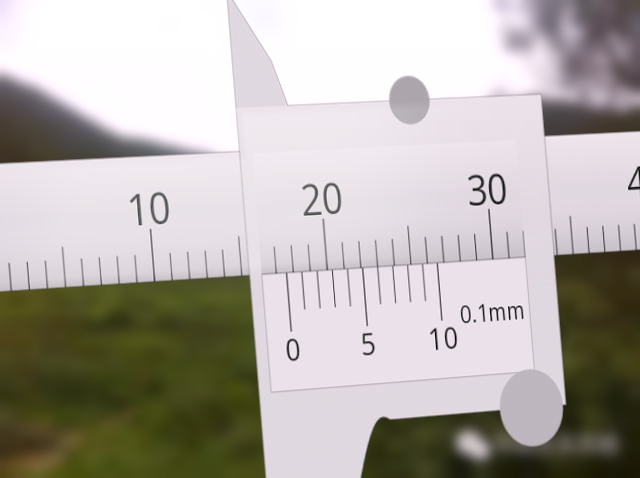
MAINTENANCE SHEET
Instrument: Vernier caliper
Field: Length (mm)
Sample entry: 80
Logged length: 17.6
